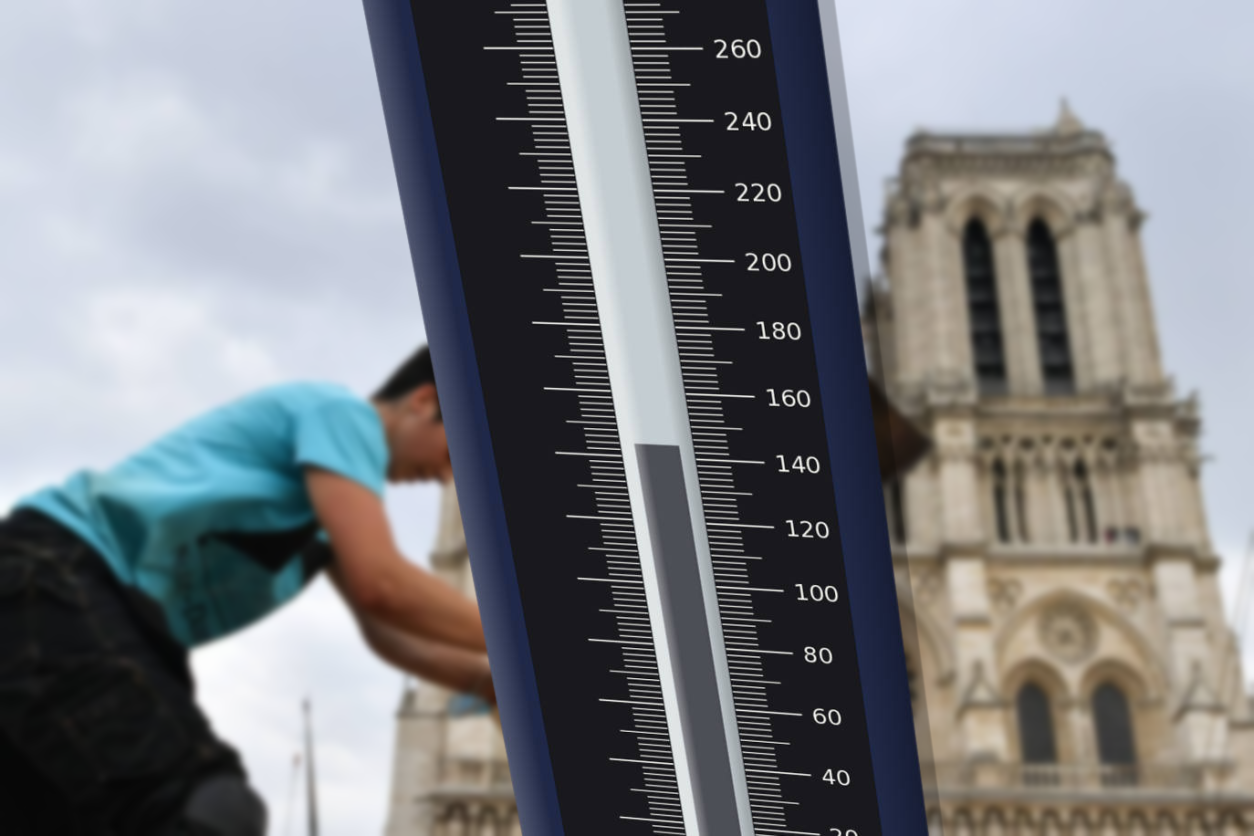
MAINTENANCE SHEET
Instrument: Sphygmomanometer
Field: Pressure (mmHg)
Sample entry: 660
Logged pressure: 144
